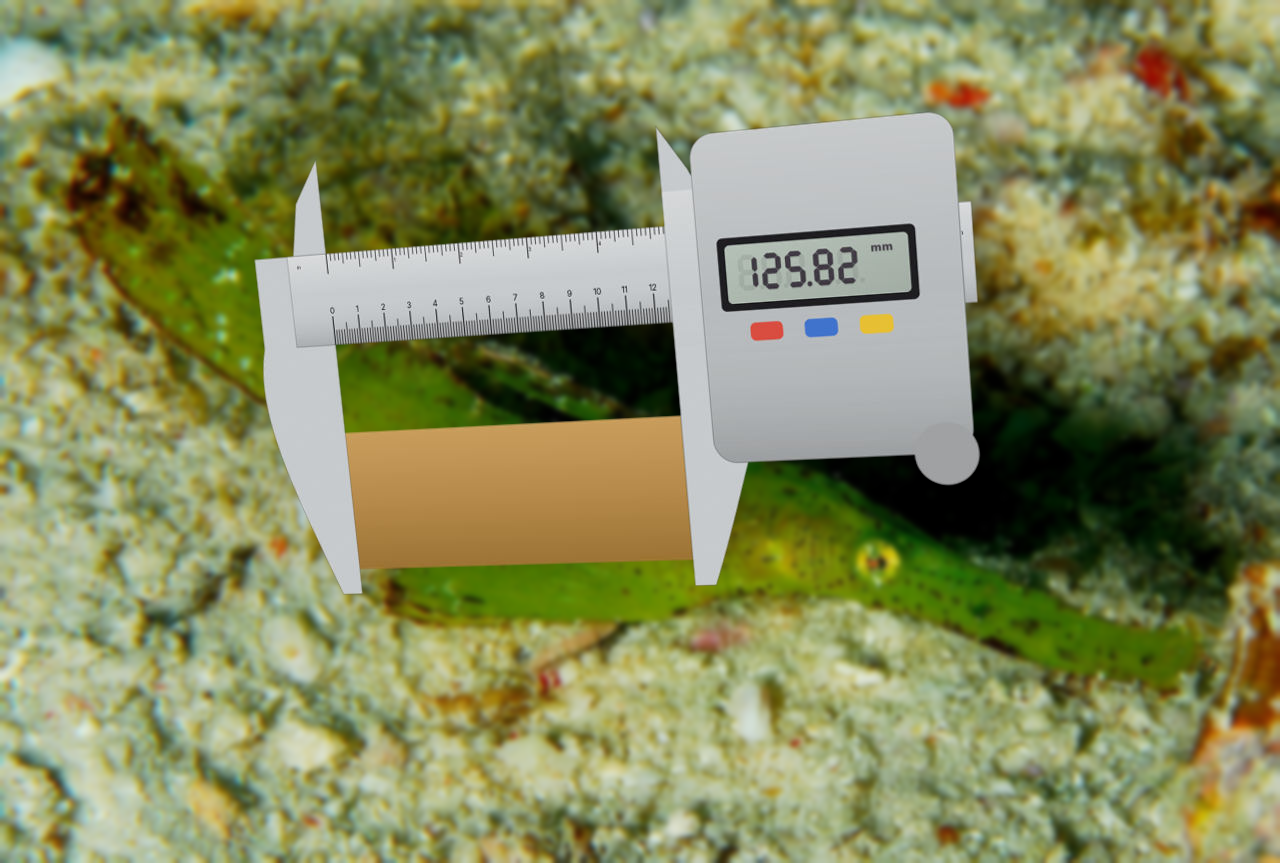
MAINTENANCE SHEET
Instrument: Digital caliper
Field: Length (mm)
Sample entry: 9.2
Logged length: 125.82
